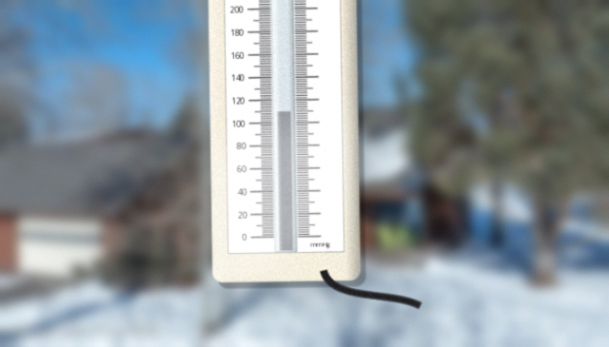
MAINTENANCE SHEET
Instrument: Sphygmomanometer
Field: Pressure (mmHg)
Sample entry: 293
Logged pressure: 110
